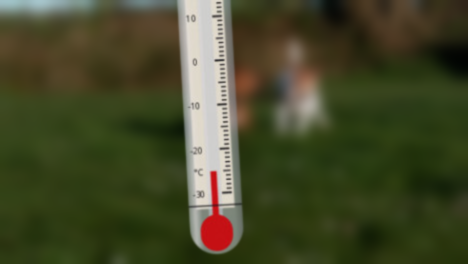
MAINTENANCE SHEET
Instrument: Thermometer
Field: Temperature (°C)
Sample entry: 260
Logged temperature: -25
